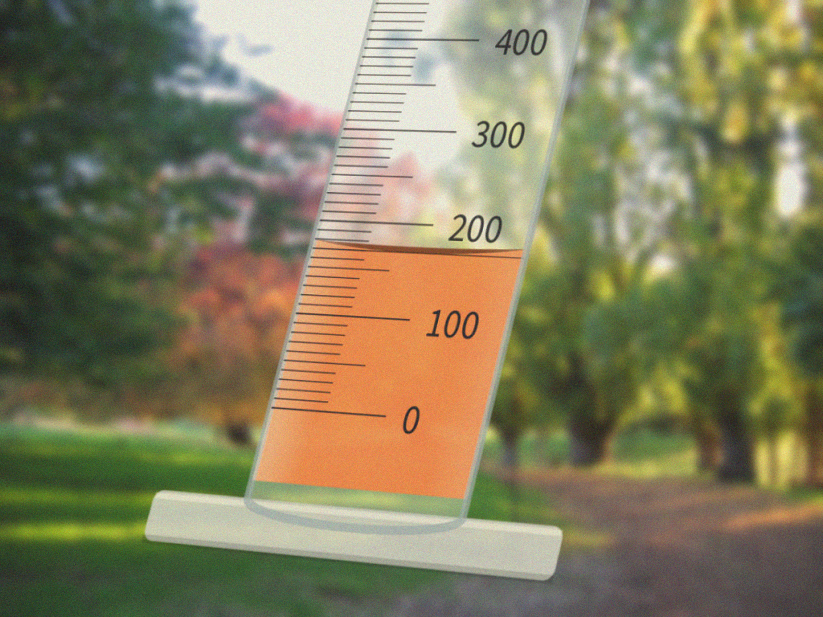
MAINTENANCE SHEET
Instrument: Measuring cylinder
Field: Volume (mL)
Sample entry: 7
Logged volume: 170
